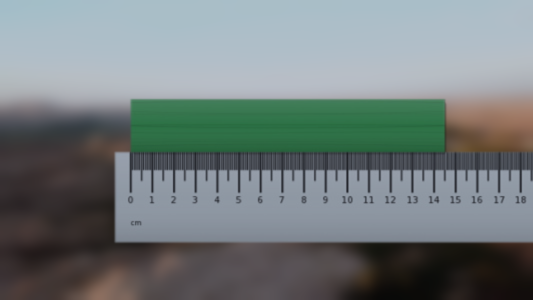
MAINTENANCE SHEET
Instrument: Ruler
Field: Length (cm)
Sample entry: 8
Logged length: 14.5
